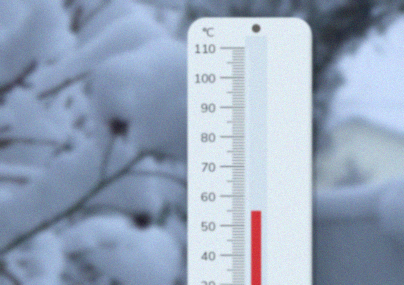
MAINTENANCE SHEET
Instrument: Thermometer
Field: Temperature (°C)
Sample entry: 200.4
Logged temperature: 55
